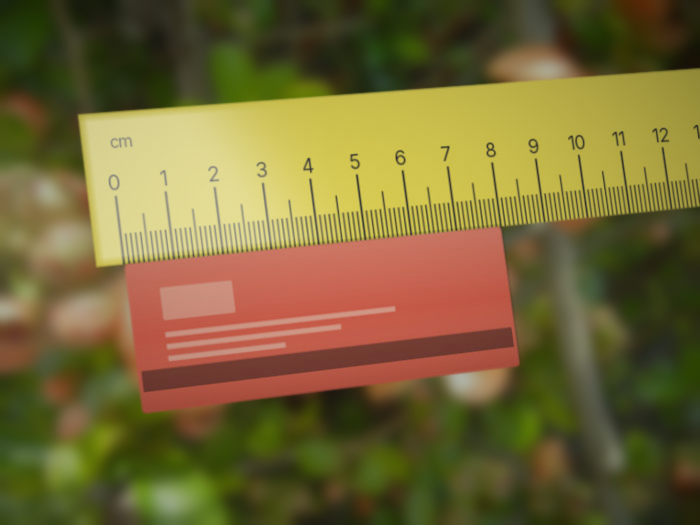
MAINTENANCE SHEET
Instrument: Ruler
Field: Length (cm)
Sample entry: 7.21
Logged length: 8
